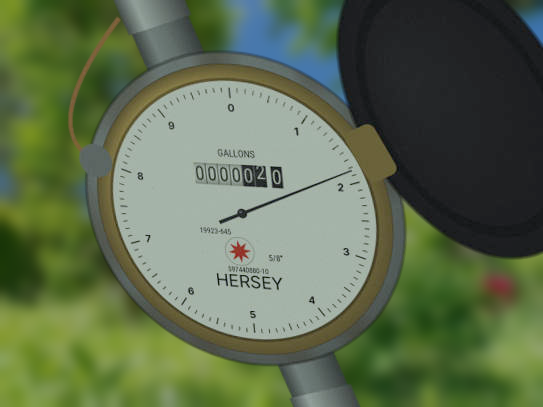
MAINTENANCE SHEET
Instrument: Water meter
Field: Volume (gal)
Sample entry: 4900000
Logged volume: 21.8
